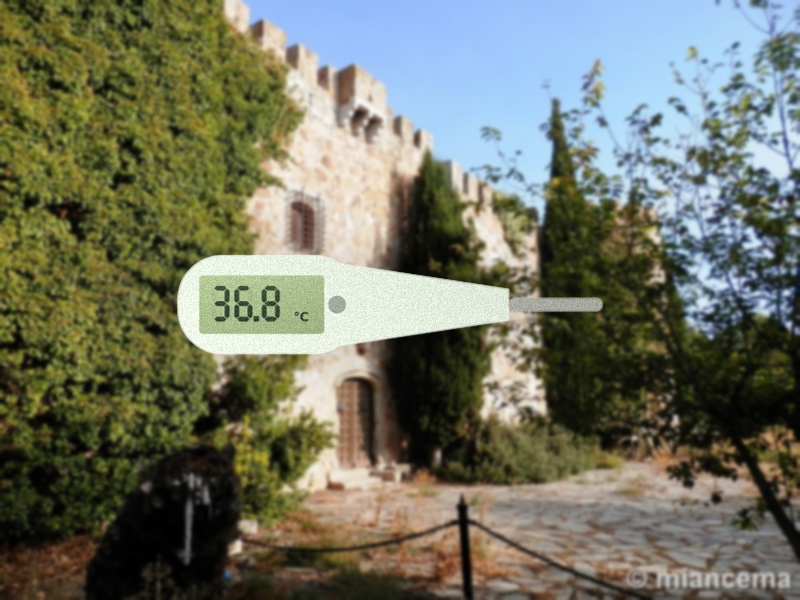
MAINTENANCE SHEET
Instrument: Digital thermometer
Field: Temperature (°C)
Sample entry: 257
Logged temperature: 36.8
